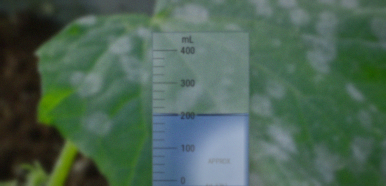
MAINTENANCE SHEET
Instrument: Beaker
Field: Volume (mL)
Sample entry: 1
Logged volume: 200
